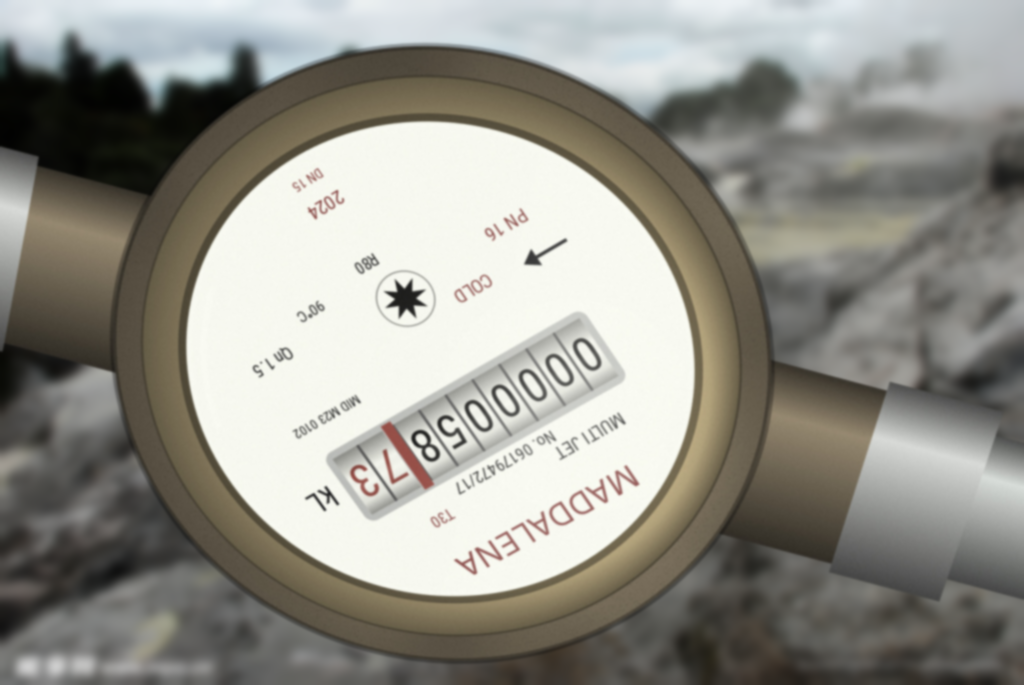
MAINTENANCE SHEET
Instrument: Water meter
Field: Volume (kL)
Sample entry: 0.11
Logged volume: 58.73
